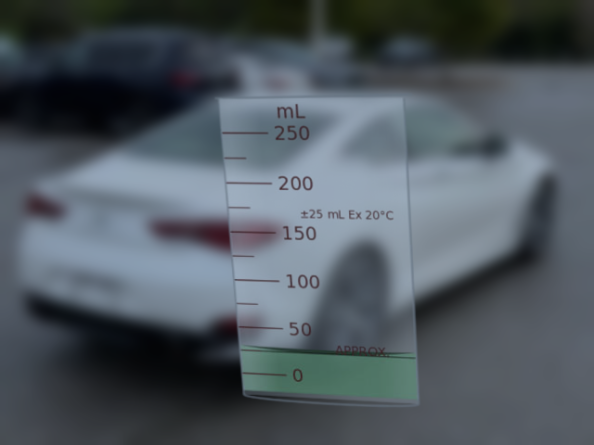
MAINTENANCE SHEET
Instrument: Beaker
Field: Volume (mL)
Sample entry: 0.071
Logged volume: 25
